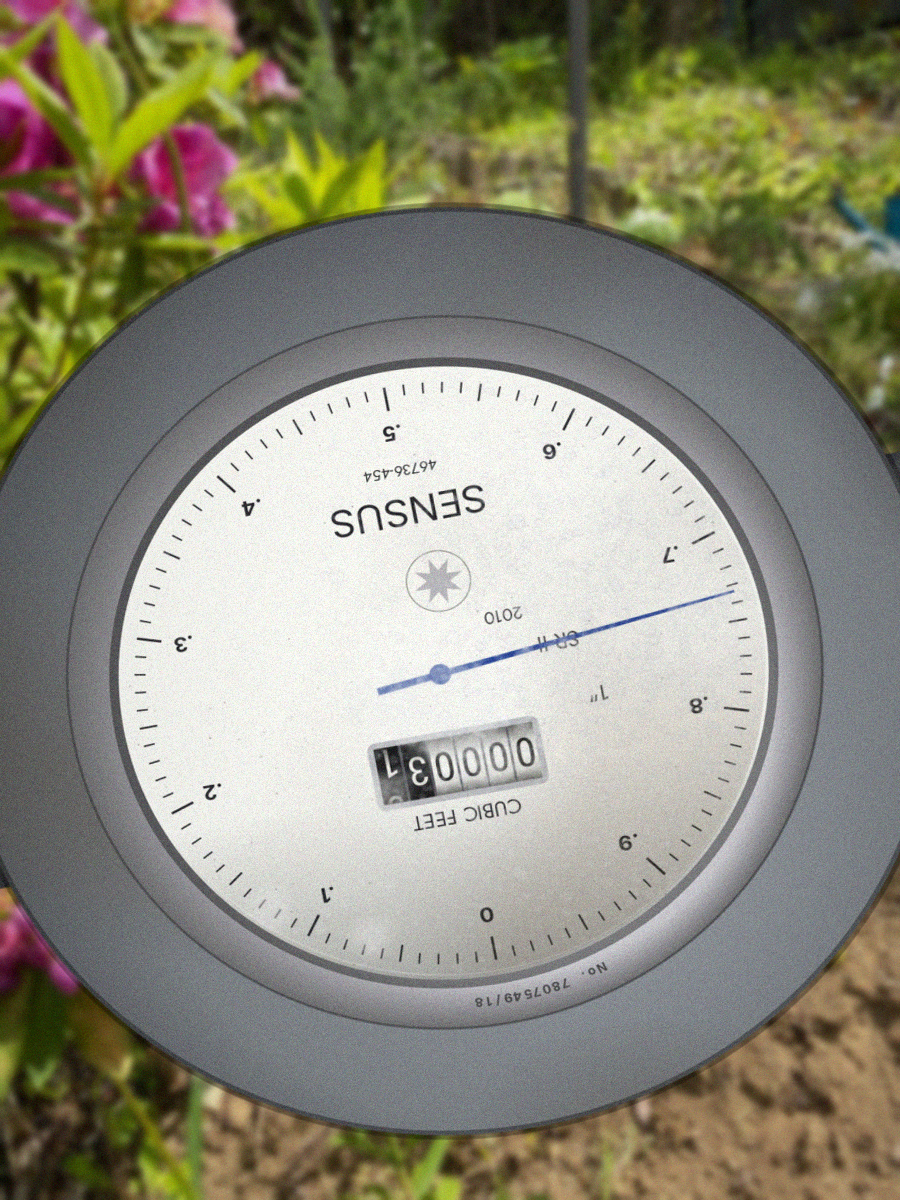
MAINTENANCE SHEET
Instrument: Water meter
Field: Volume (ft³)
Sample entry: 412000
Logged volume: 30.73
